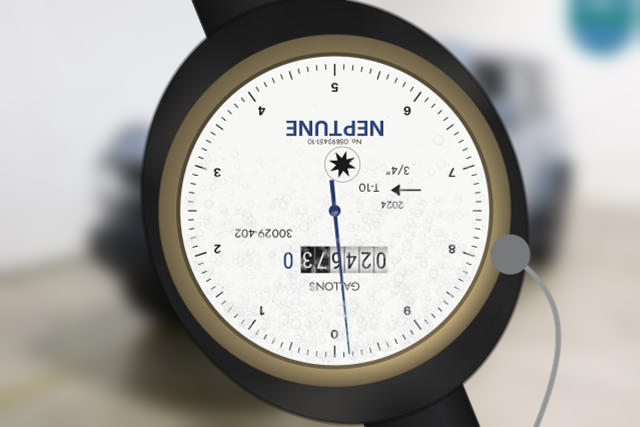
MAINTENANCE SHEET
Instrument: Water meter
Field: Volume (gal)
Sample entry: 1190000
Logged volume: 246729.8
